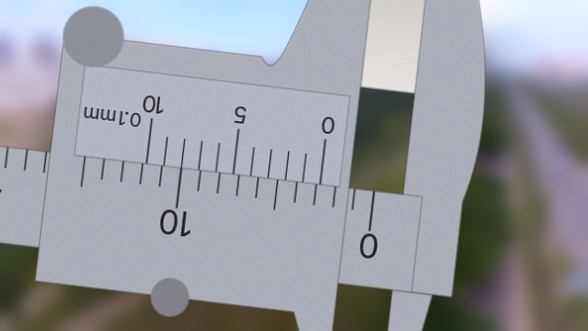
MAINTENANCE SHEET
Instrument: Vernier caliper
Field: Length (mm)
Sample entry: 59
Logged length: 2.8
